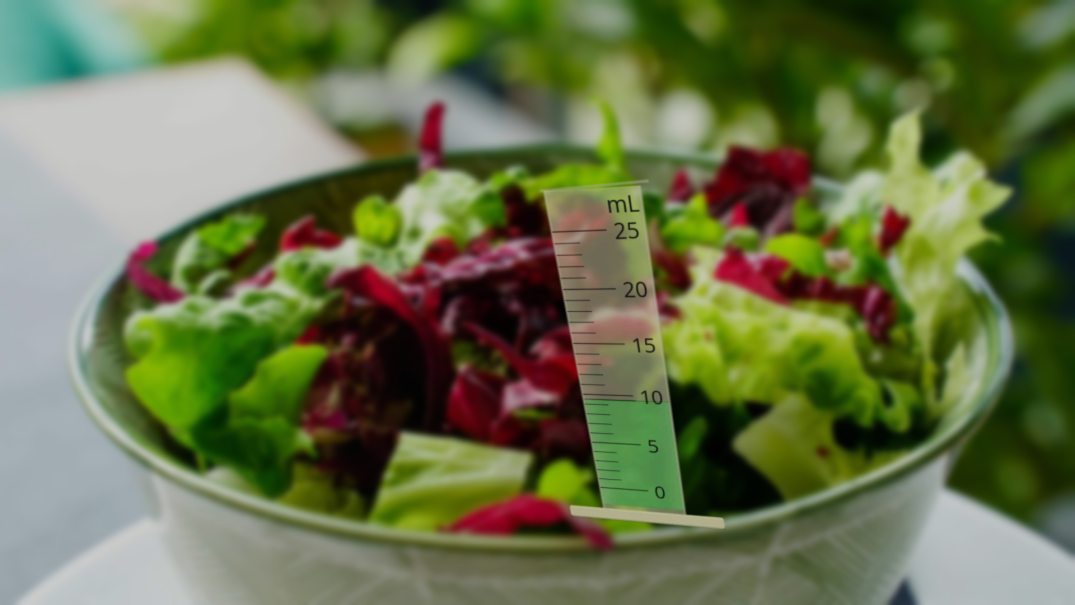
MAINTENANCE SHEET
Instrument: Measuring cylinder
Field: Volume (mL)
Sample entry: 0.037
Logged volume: 9.5
